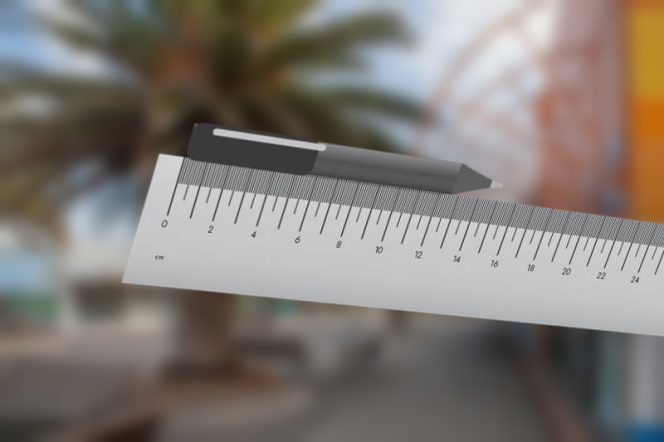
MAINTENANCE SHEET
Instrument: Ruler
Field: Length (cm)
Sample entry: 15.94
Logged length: 15
